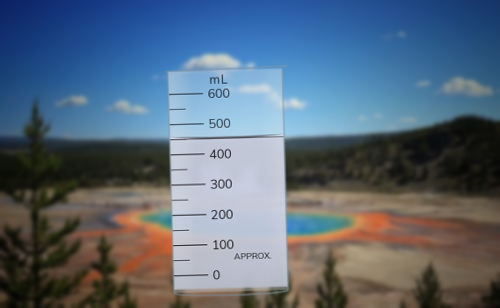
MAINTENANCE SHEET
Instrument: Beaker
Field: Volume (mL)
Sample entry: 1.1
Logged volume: 450
